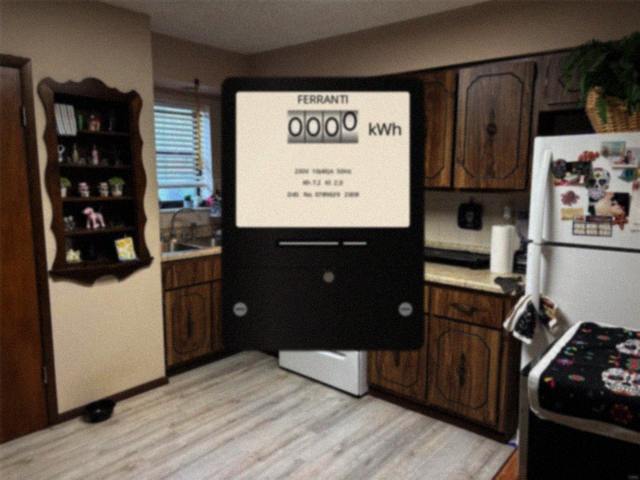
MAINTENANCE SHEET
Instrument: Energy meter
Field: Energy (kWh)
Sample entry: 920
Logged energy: 0
